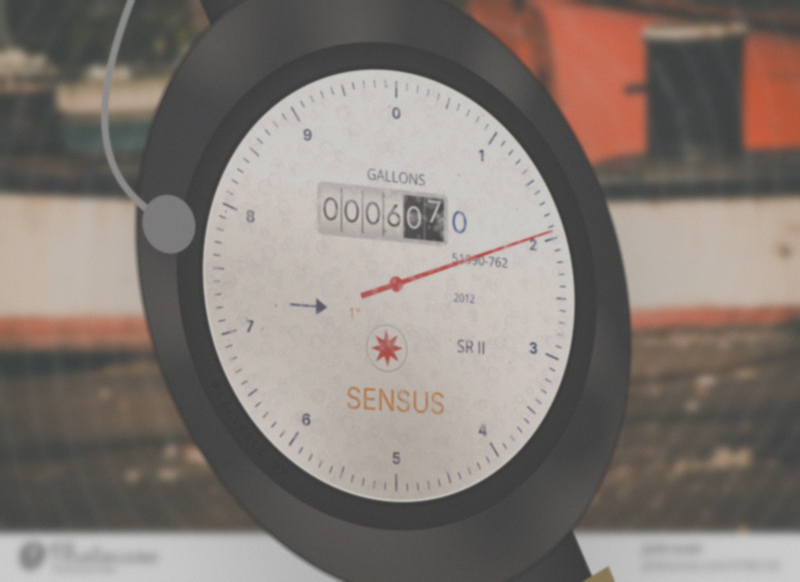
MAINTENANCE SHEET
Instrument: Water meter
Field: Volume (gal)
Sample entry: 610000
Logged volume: 6071.9
